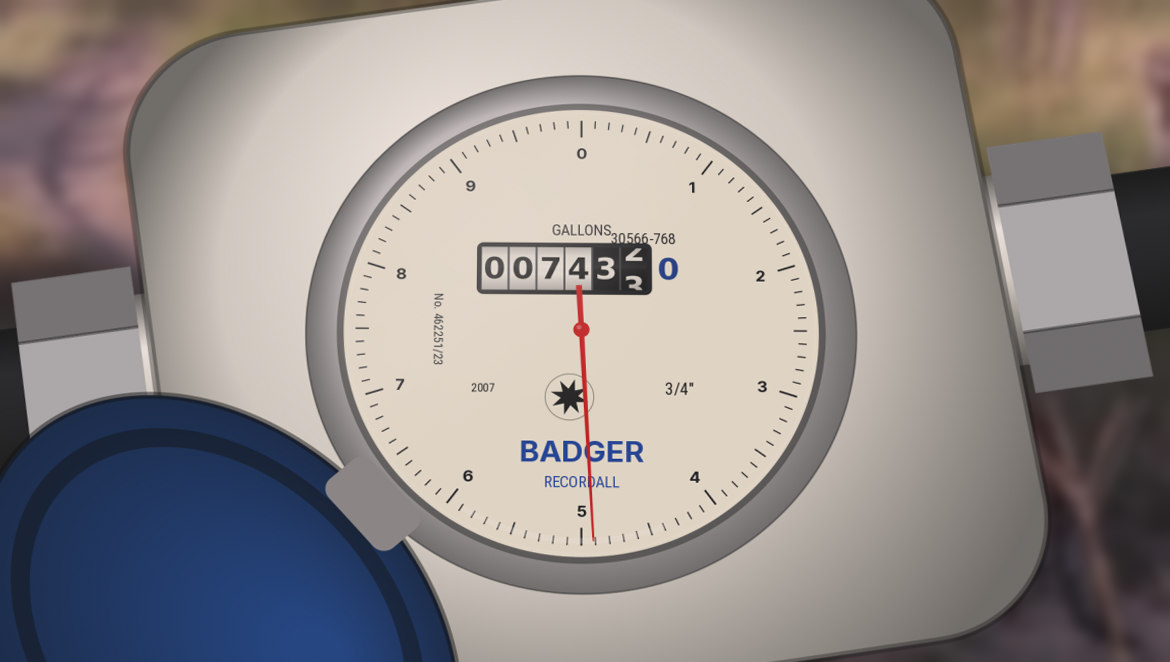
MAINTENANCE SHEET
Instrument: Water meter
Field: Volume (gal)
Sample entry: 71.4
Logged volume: 74324.9
